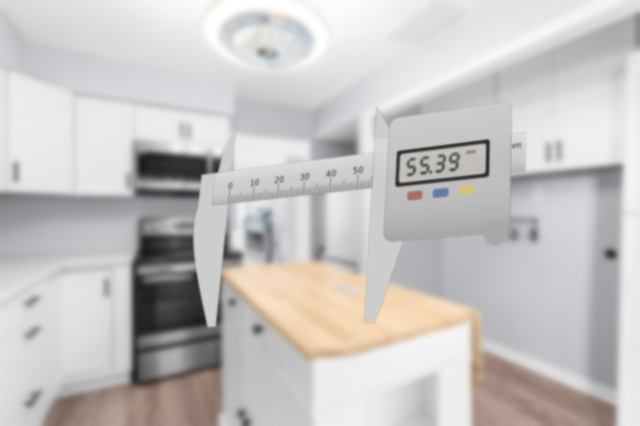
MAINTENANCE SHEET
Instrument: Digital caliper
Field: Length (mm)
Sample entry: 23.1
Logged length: 55.39
